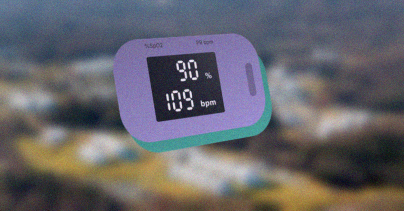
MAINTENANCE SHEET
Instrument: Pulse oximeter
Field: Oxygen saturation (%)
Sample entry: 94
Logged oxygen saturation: 90
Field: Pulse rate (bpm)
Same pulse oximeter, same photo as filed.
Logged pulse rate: 109
